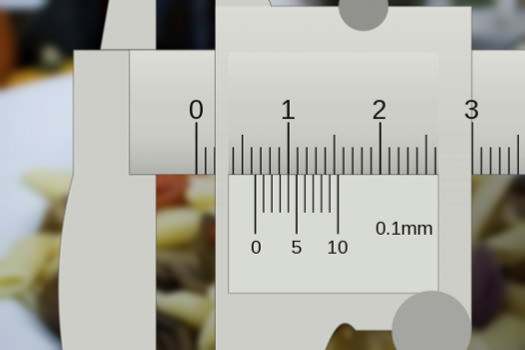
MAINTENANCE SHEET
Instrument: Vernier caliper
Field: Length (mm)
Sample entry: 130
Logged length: 6.4
